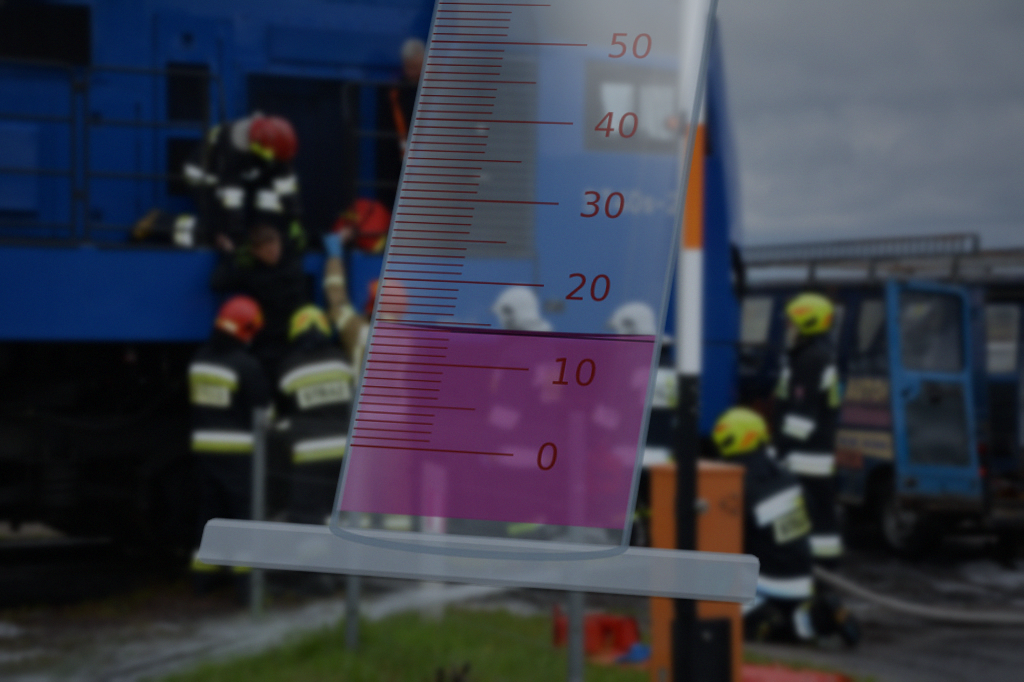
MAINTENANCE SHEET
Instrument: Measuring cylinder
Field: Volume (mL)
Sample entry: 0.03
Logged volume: 14
